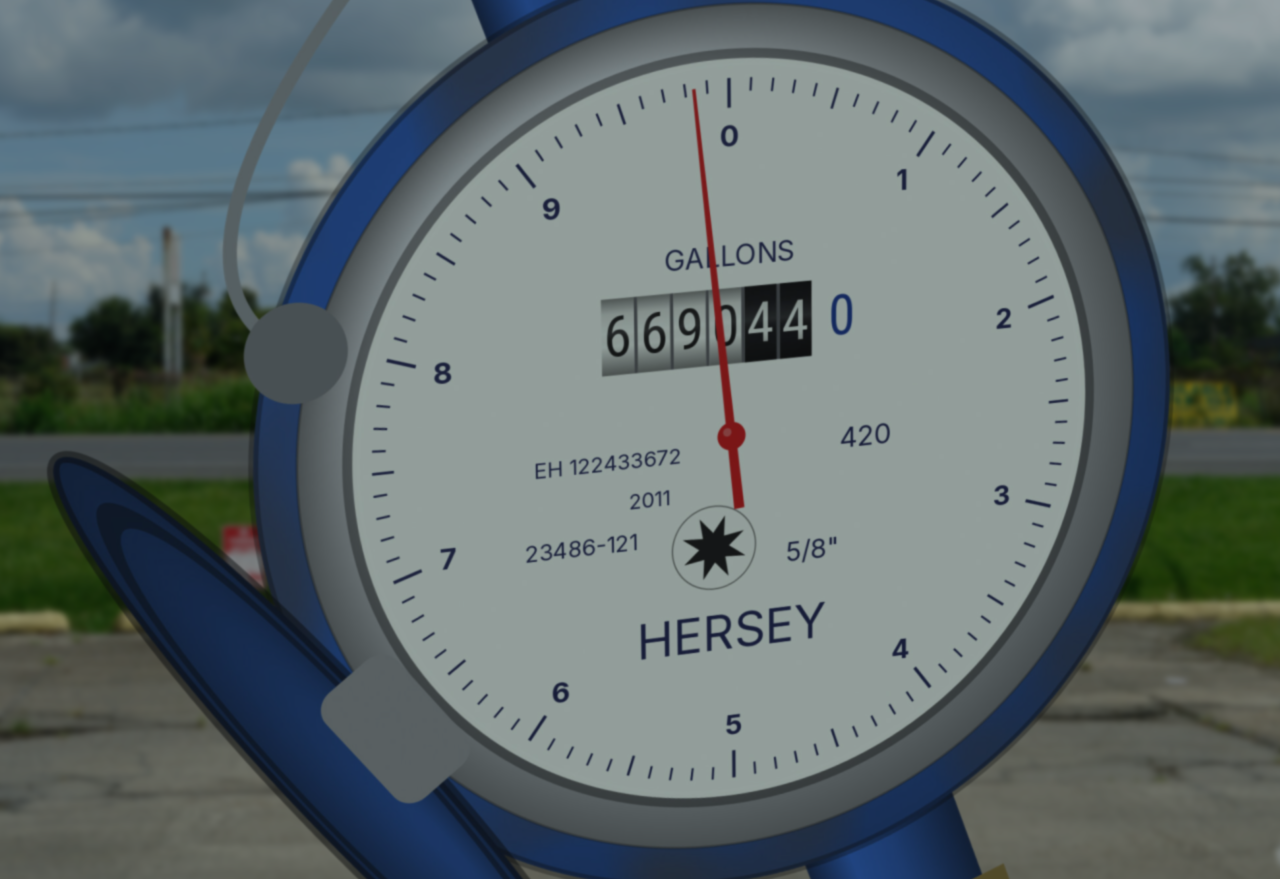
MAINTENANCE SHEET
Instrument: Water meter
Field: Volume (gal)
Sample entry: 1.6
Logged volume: 6690439.8
